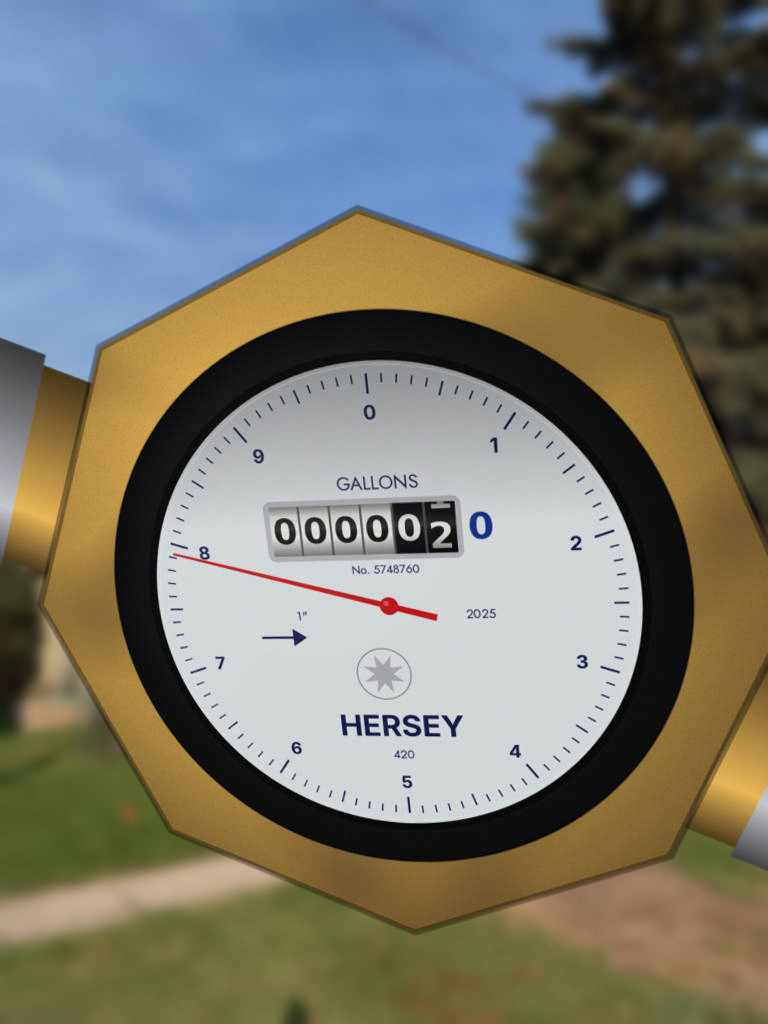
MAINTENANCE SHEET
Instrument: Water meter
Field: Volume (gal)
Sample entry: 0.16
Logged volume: 17.9
